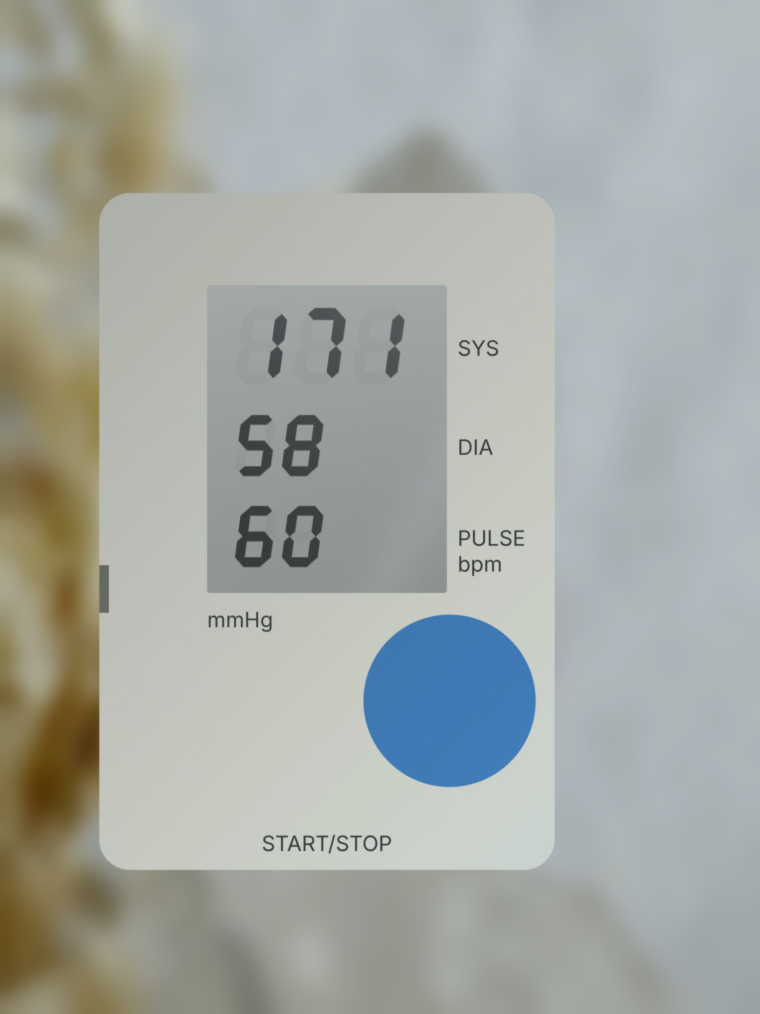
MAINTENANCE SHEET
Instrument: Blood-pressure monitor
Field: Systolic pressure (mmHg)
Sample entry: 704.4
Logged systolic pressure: 171
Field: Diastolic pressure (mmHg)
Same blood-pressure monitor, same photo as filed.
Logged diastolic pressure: 58
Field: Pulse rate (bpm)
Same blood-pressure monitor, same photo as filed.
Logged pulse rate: 60
